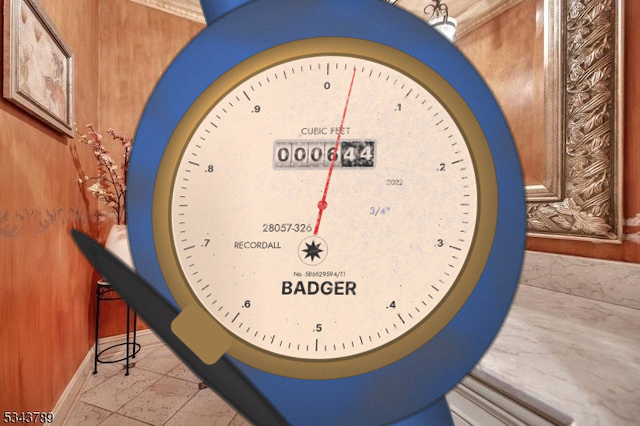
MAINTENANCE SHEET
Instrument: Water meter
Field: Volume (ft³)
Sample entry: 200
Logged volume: 644.03
